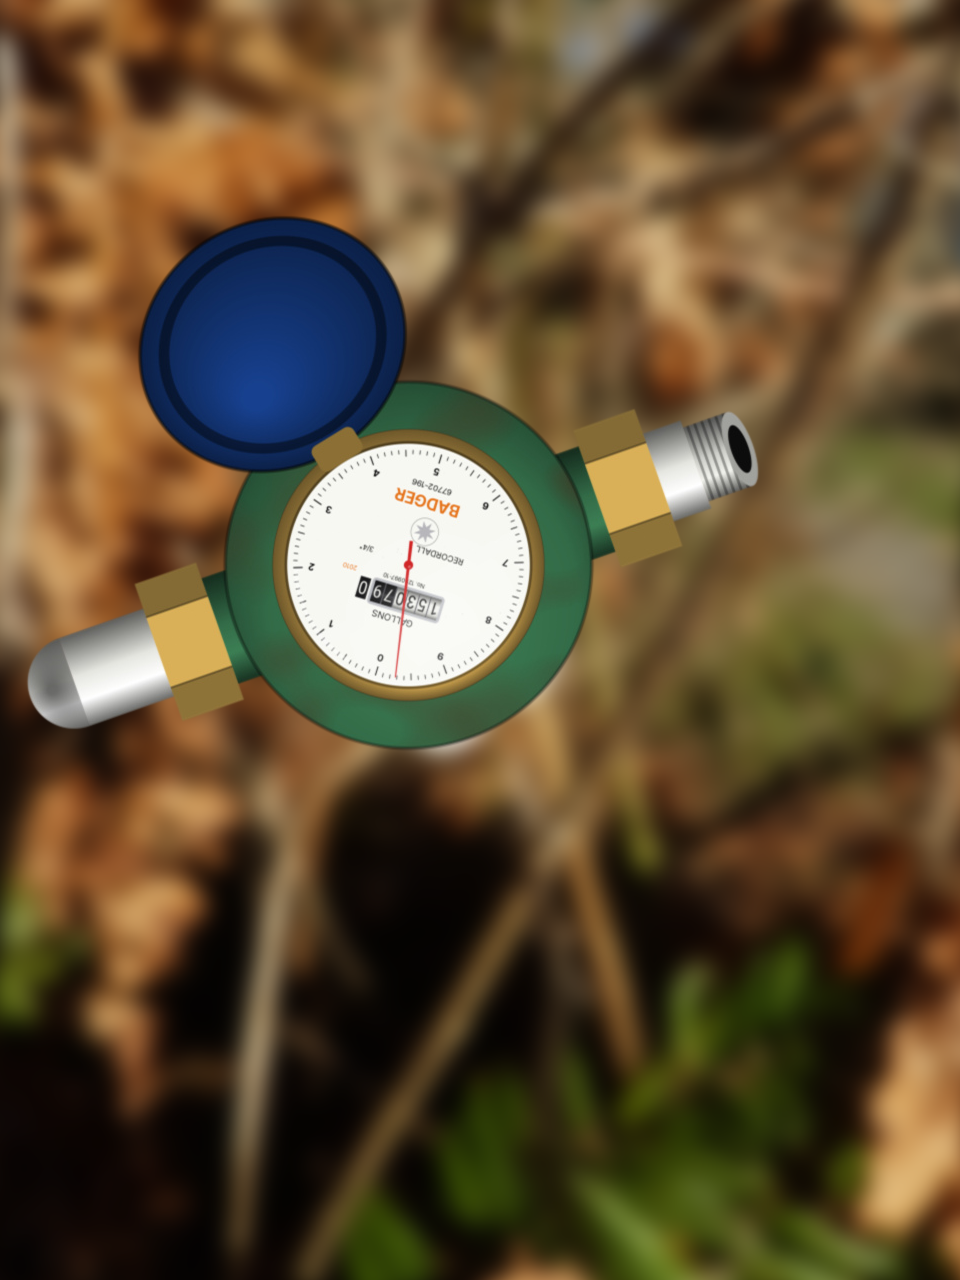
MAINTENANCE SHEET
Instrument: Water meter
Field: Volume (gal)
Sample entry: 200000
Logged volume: 1530789.7
